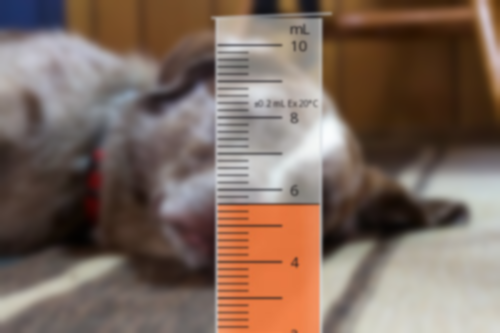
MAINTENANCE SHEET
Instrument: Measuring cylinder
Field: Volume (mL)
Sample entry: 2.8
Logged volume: 5.6
